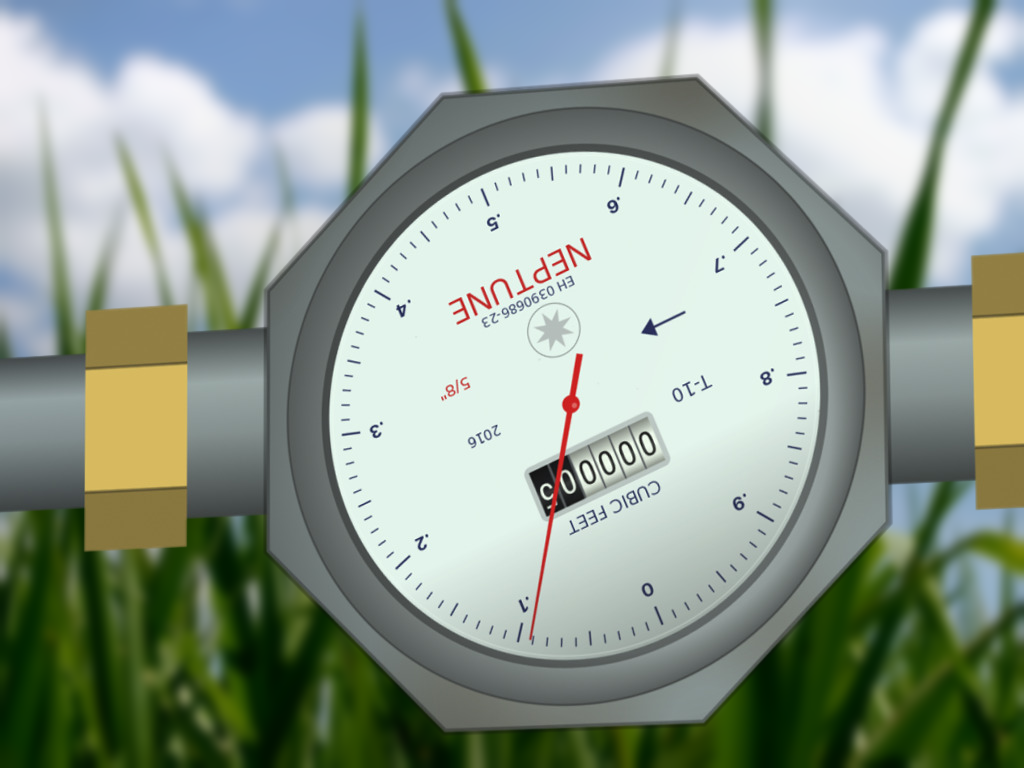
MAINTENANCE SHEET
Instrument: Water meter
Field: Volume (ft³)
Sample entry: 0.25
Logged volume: 5.09
